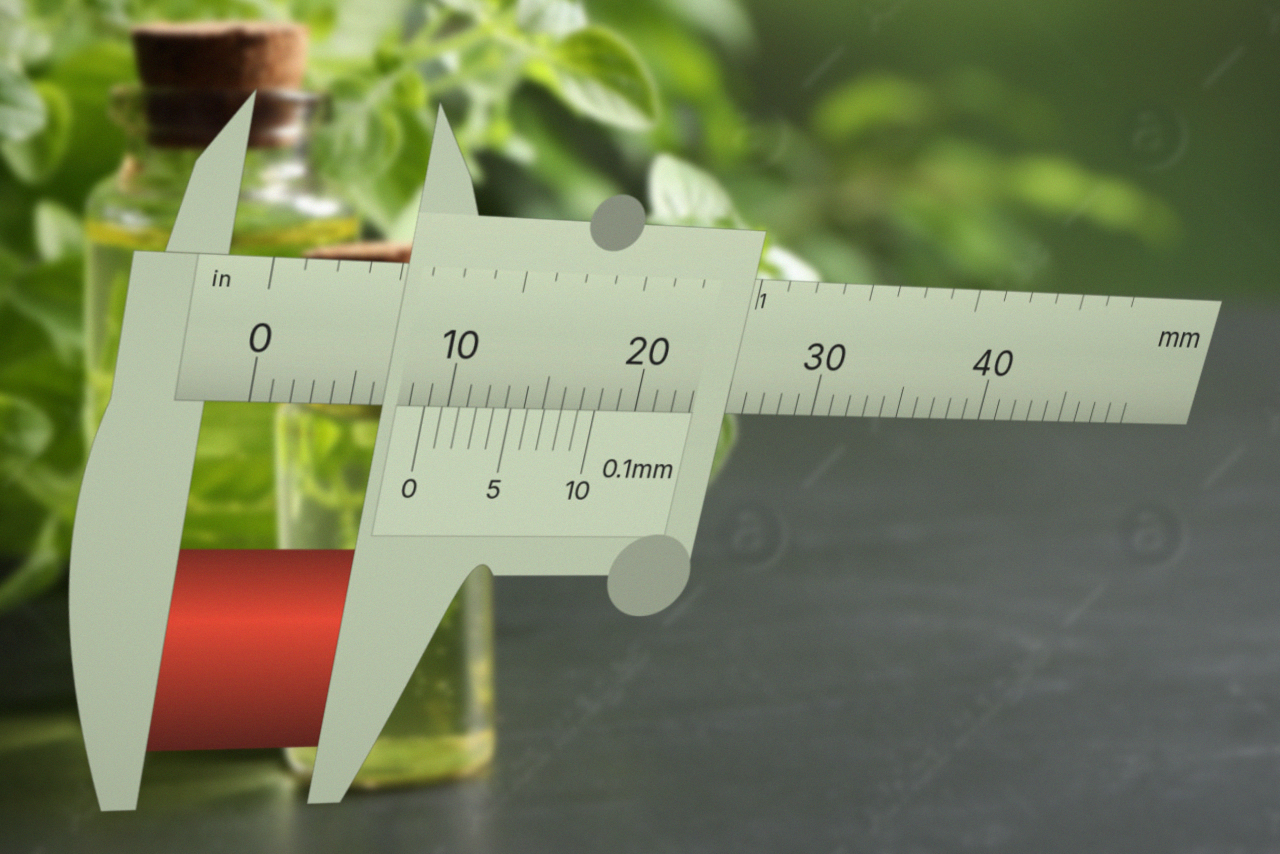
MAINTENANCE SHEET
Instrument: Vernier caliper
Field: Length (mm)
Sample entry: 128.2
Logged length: 8.8
